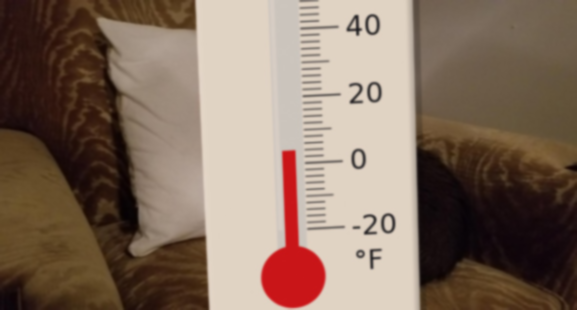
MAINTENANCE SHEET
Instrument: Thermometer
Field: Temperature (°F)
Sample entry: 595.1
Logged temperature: 4
